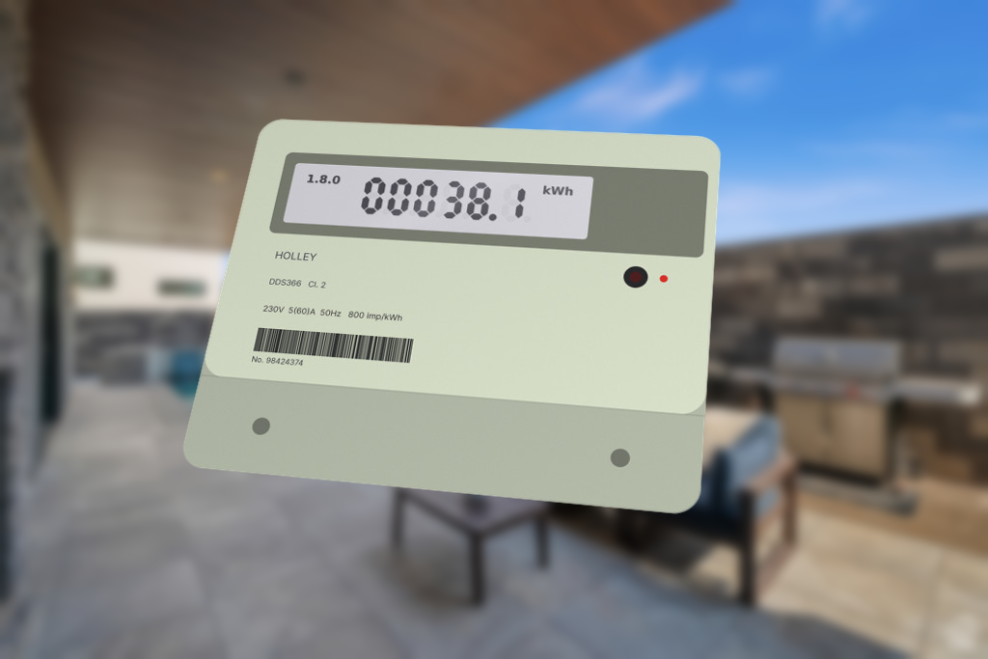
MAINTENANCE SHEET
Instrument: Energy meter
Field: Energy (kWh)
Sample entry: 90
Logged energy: 38.1
